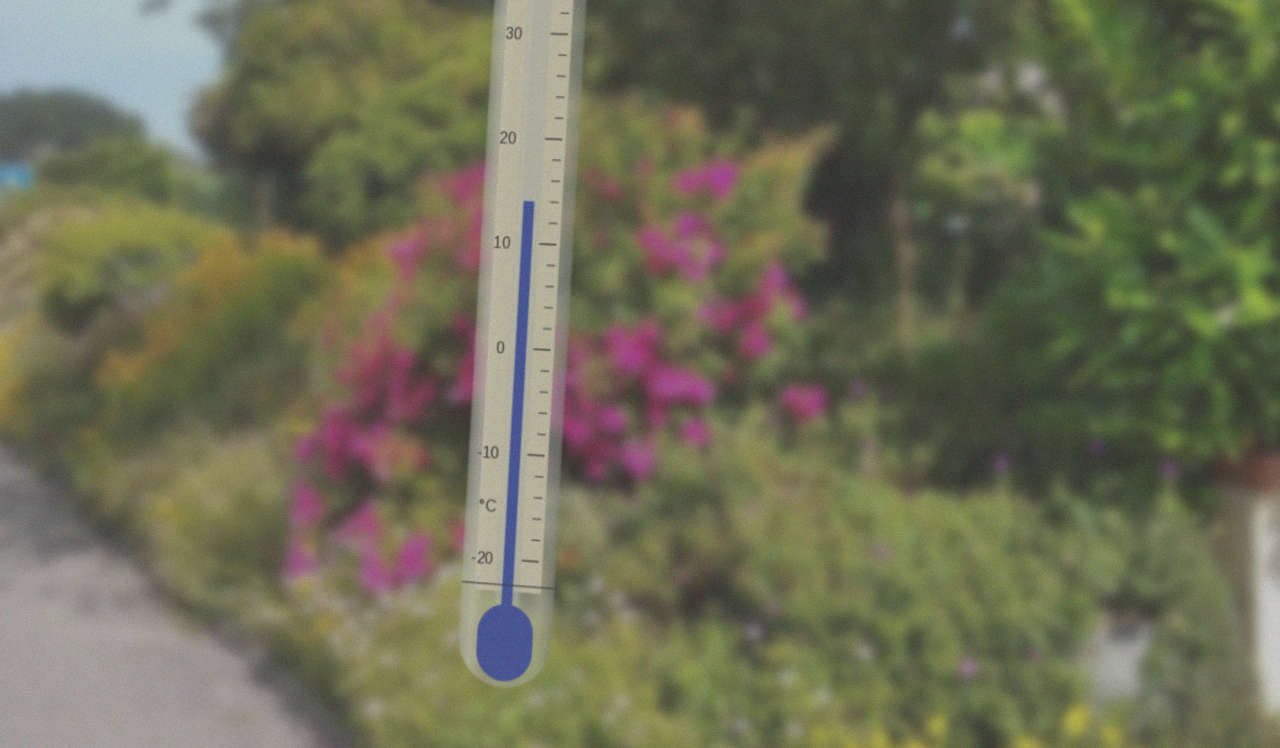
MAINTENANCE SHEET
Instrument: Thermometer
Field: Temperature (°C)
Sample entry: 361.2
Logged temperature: 14
